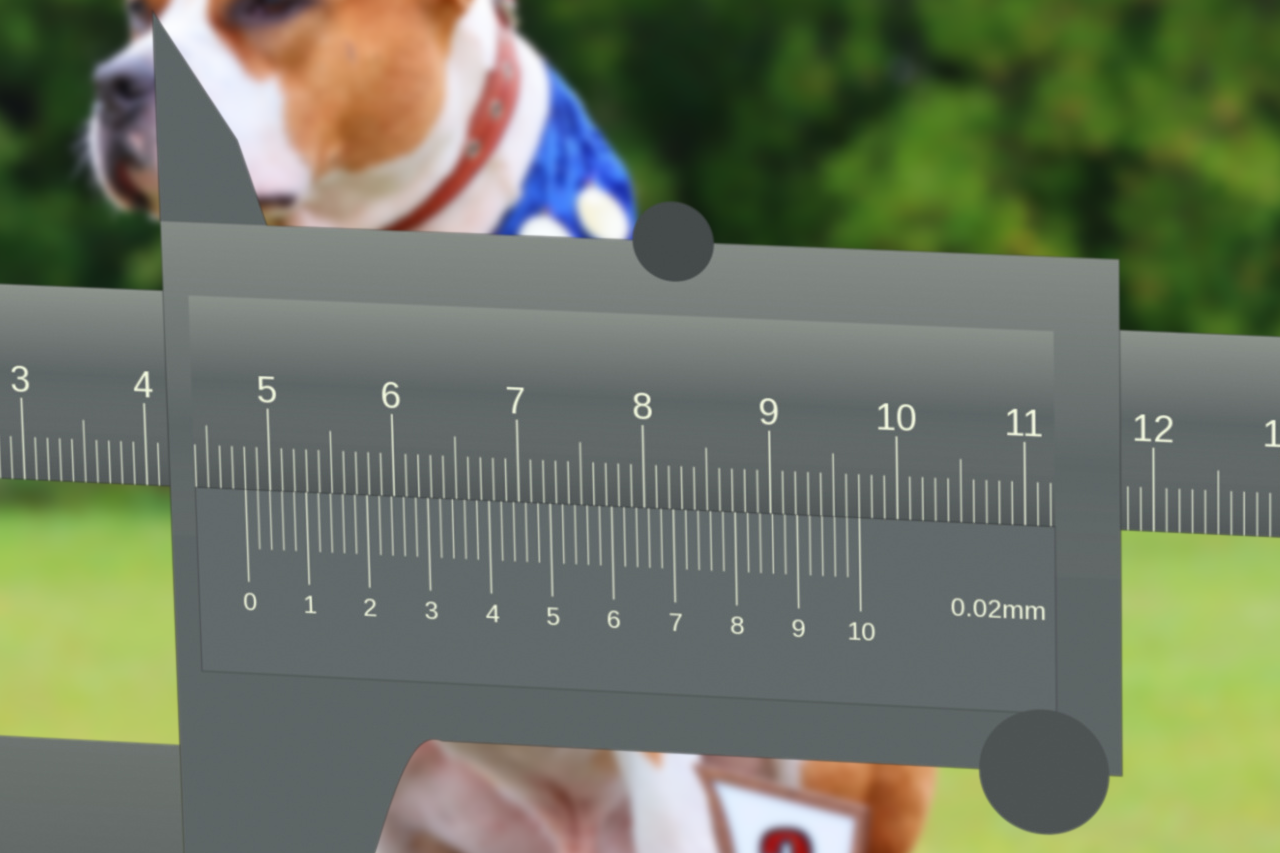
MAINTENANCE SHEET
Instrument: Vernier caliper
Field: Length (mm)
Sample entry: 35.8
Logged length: 48.0
